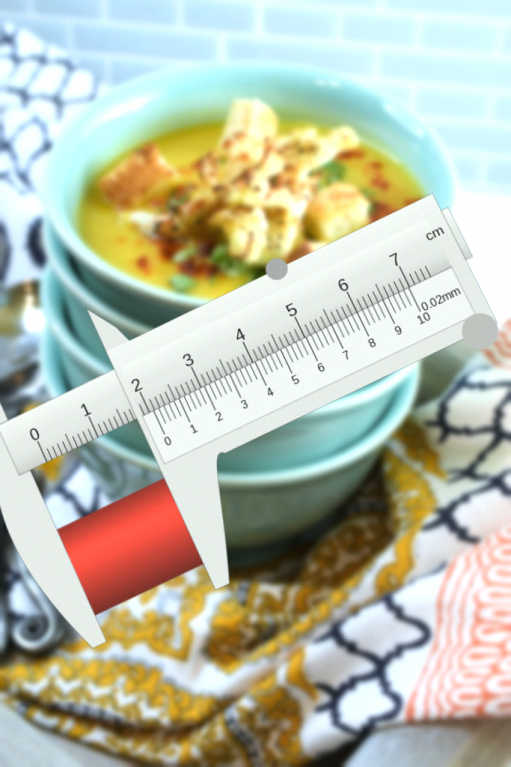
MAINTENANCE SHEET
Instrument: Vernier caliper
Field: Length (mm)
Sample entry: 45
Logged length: 20.8
